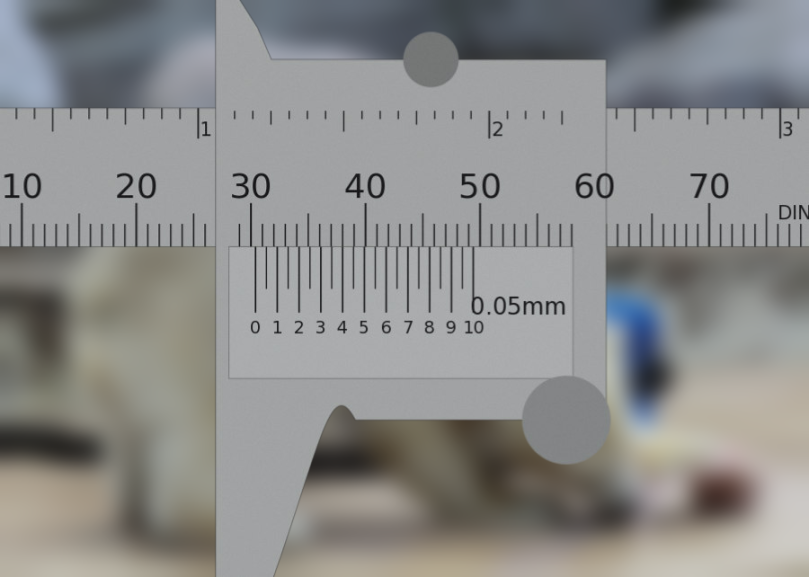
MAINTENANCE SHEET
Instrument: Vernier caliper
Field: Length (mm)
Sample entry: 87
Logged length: 30.4
